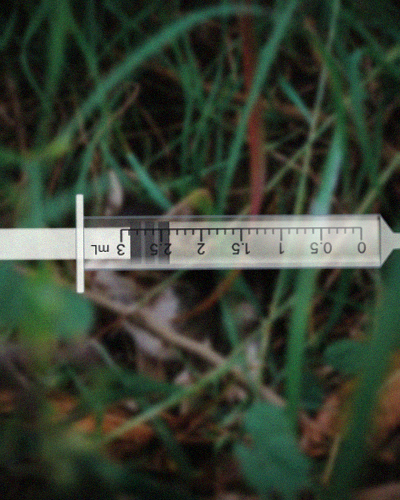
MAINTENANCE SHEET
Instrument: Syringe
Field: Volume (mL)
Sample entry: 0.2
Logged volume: 2.4
